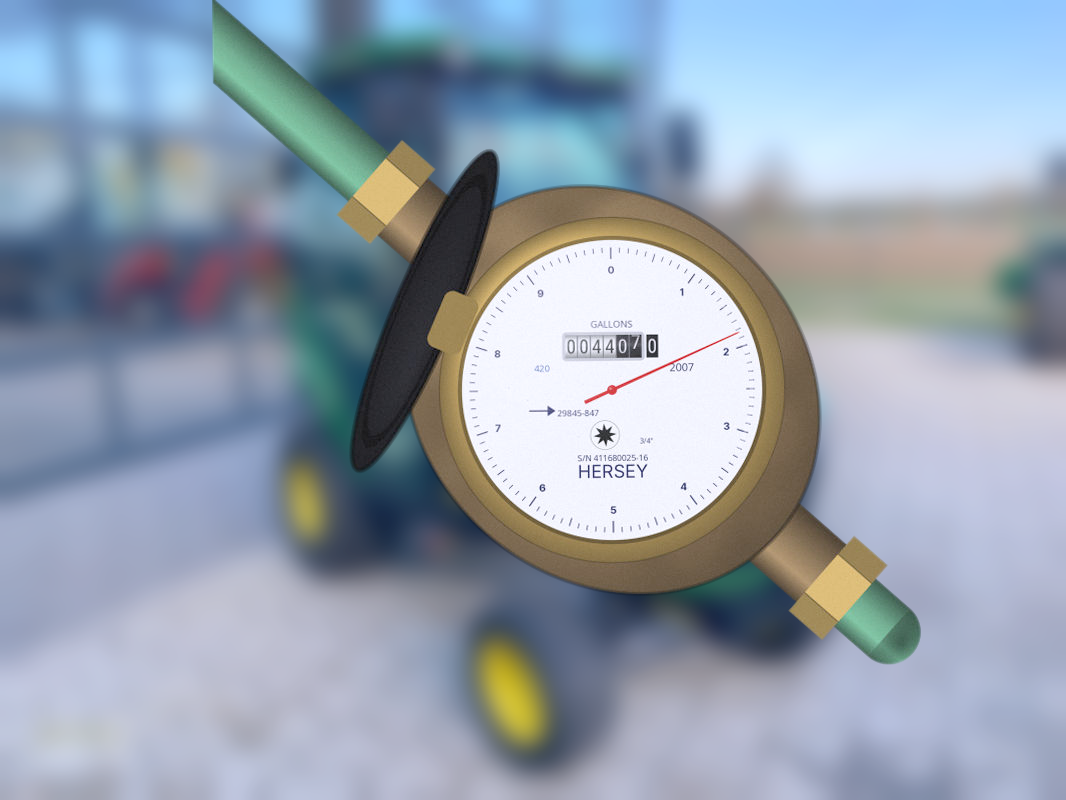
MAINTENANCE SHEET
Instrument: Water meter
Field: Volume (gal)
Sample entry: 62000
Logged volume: 44071.8
